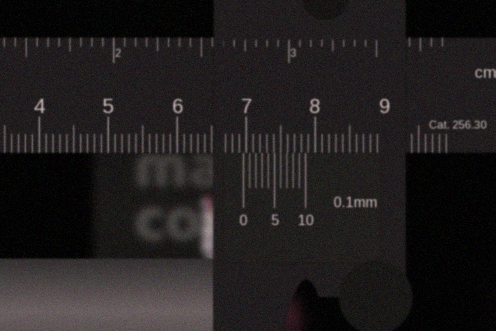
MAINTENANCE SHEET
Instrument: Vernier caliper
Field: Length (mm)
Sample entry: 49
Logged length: 69.6
